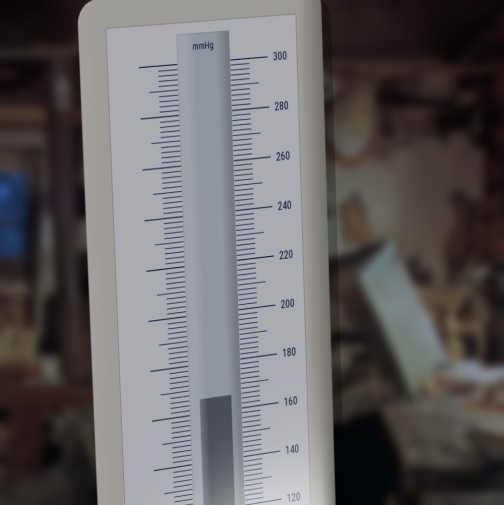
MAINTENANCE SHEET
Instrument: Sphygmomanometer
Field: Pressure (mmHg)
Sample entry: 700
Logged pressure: 166
